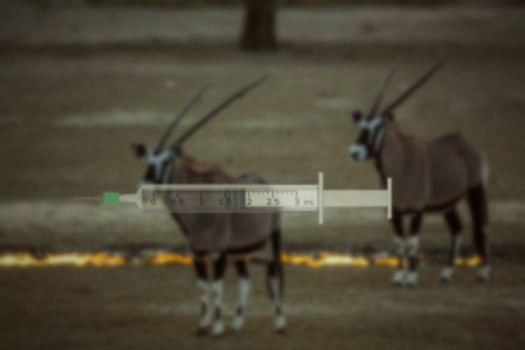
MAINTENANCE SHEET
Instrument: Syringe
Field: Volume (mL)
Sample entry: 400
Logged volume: 1.5
